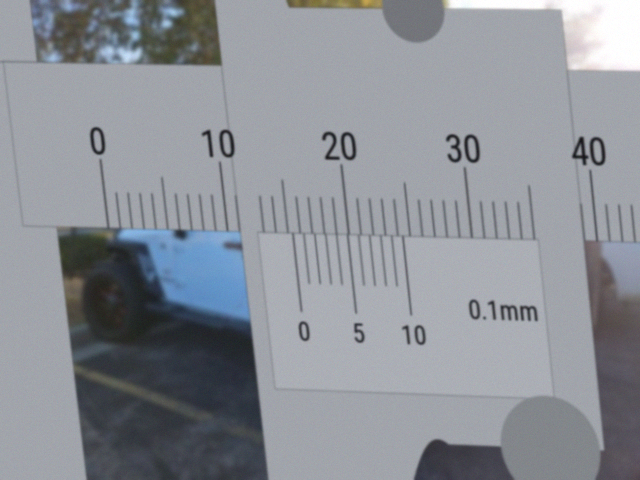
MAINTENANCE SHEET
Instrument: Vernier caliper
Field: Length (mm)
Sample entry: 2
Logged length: 15.4
